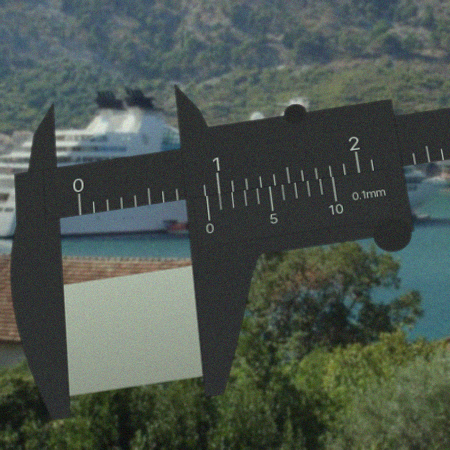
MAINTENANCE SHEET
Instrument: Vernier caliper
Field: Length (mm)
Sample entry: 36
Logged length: 9.1
